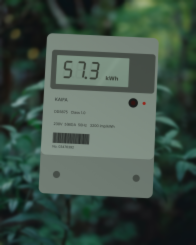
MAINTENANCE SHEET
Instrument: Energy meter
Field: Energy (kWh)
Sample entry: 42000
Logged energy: 57.3
